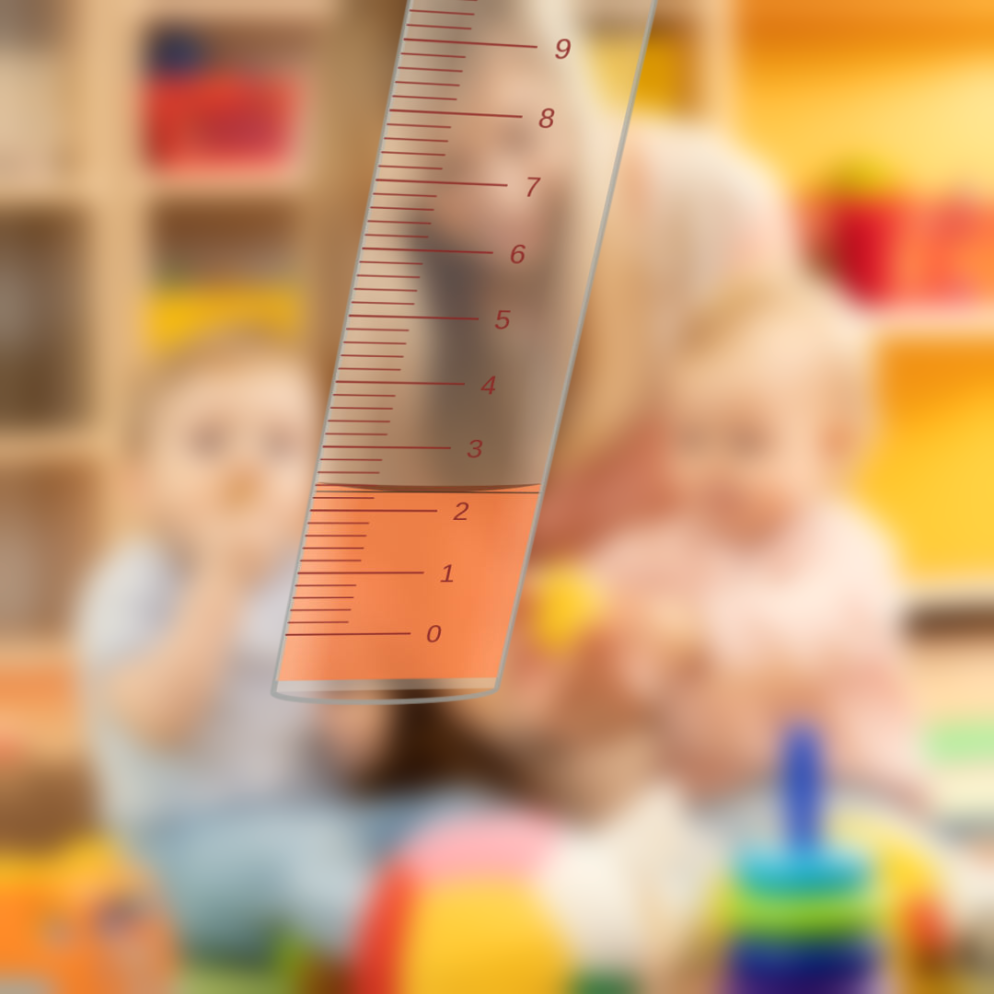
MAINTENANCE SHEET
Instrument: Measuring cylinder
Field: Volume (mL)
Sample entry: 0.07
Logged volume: 2.3
